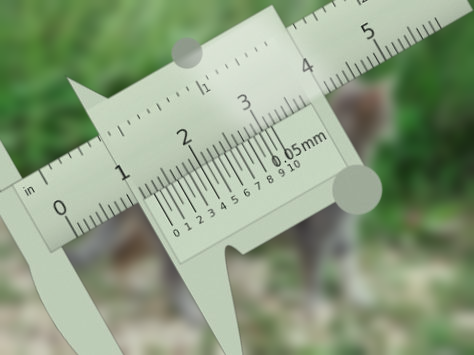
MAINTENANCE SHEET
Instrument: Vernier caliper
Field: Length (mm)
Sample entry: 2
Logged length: 12.4
